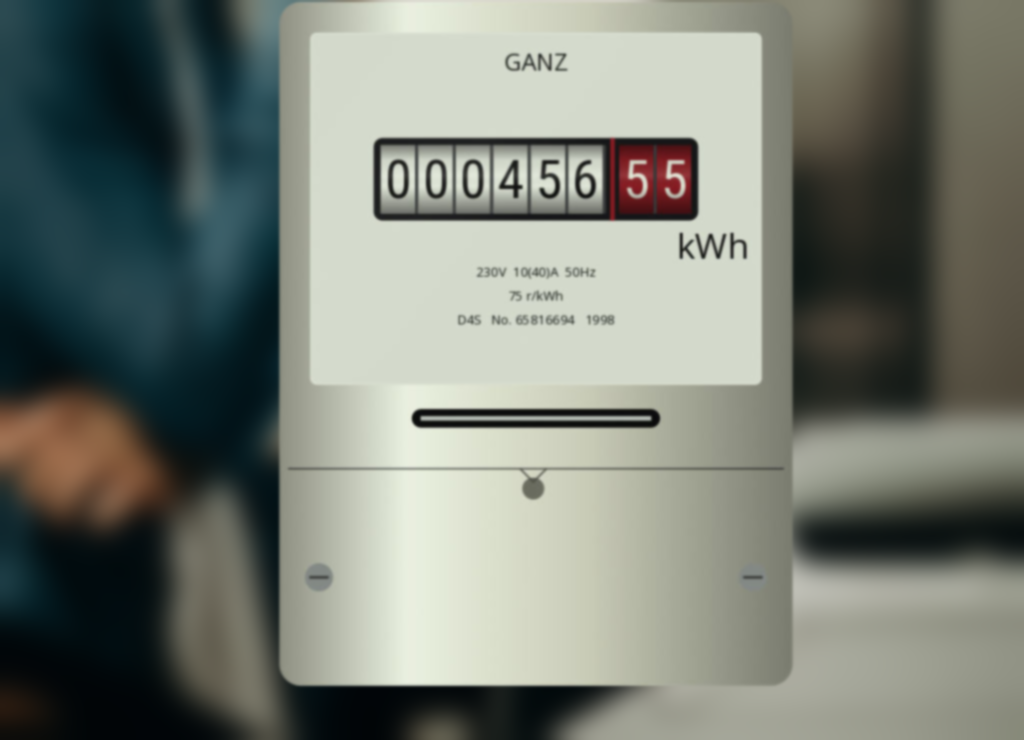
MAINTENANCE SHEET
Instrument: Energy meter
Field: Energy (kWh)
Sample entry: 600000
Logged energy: 456.55
